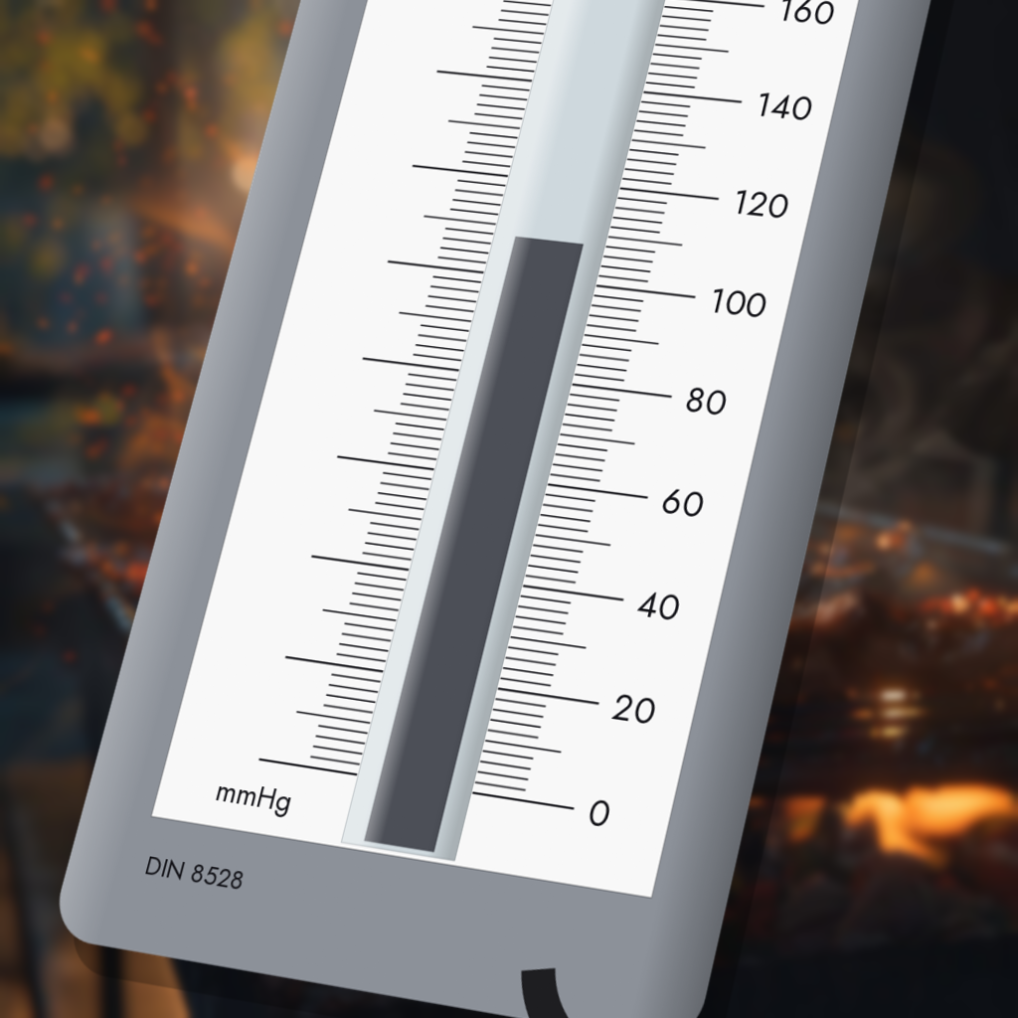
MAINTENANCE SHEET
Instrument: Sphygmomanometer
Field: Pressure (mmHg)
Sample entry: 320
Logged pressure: 108
